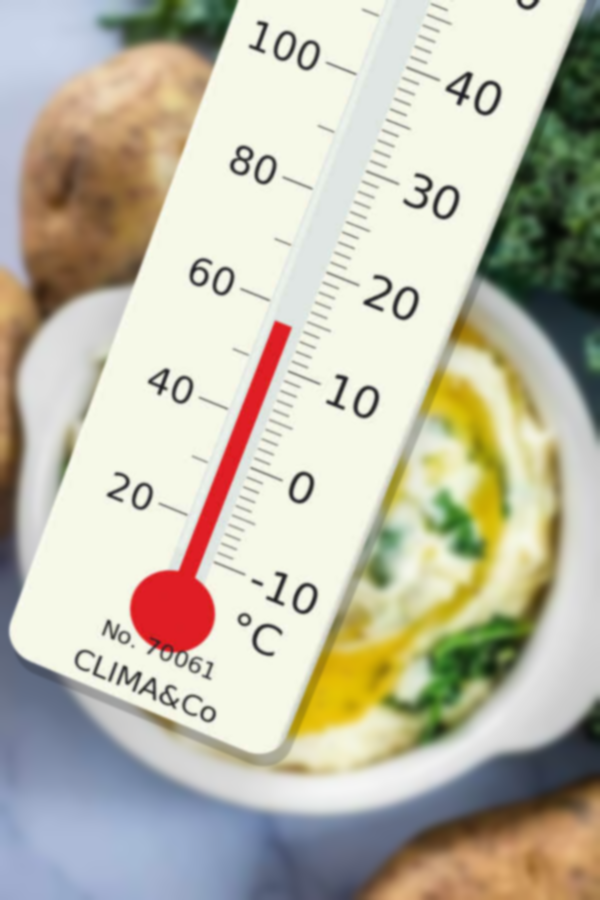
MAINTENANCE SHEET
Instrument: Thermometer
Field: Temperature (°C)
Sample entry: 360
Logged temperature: 14
